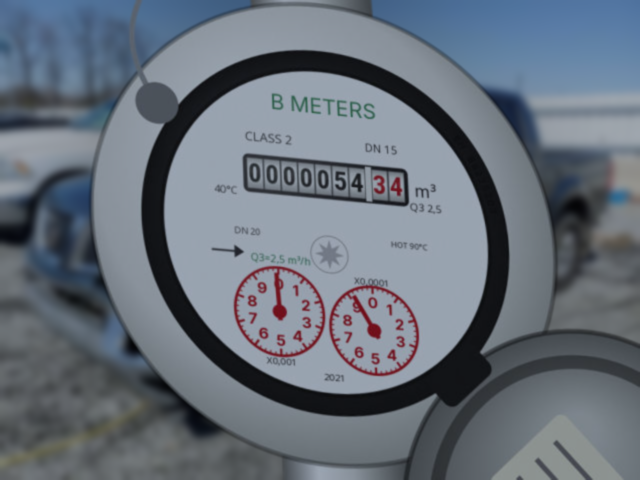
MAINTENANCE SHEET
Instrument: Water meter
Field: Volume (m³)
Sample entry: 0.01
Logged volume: 54.3399
